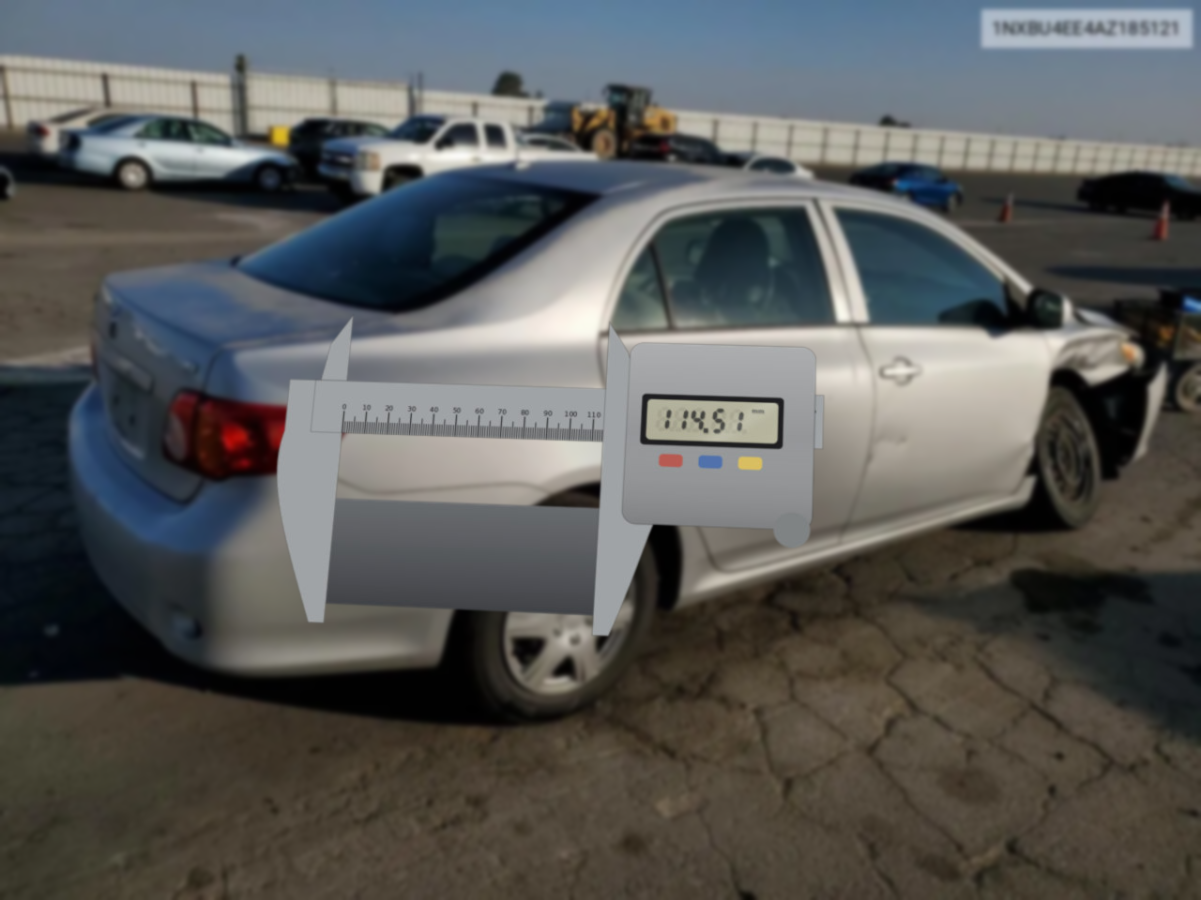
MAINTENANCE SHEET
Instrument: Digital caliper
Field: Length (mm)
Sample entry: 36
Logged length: 114.51
